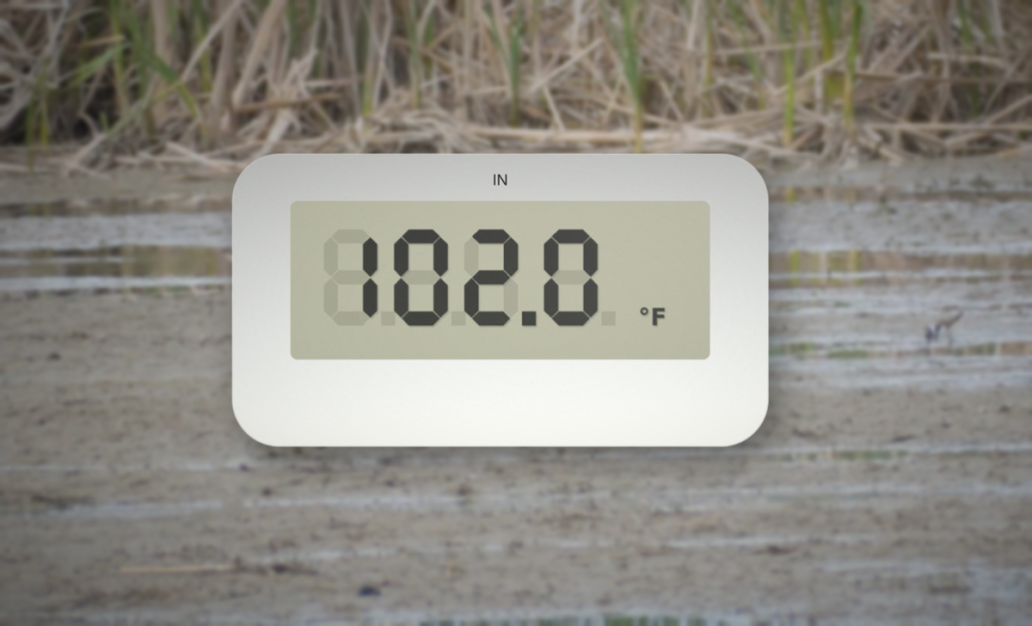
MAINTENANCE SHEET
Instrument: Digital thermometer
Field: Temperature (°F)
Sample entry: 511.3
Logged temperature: 102.0
